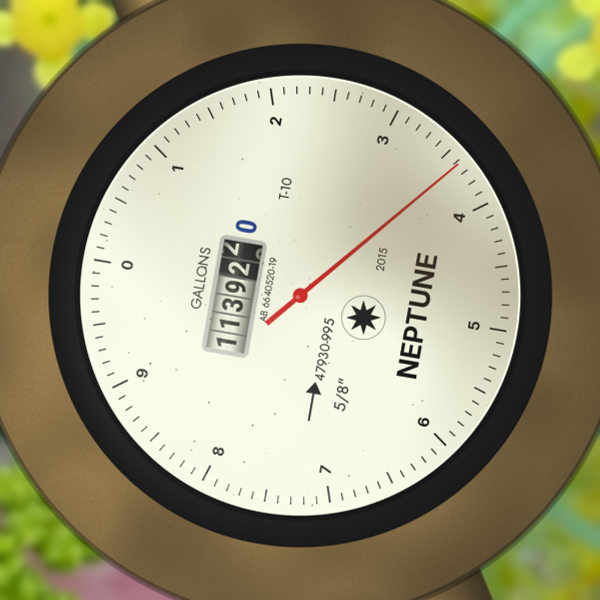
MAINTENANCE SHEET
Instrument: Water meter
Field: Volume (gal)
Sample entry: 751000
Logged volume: 1139223.6
